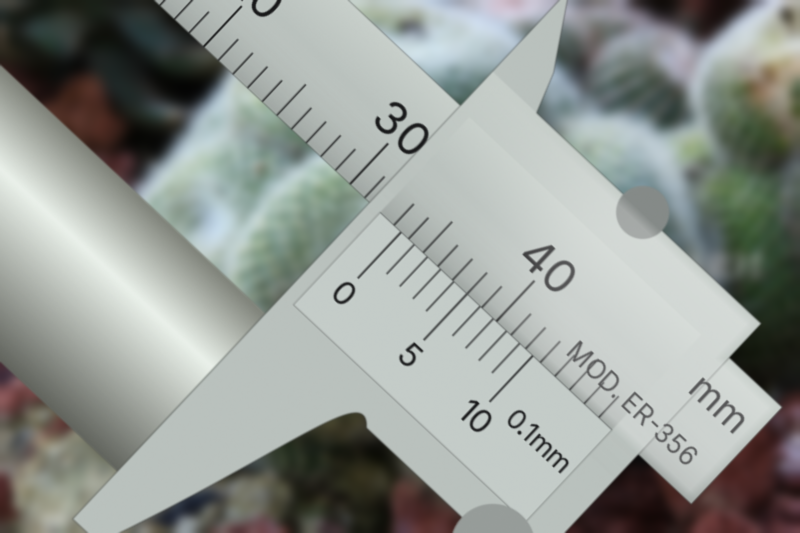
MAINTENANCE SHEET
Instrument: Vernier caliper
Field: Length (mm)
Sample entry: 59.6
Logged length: 33.5
